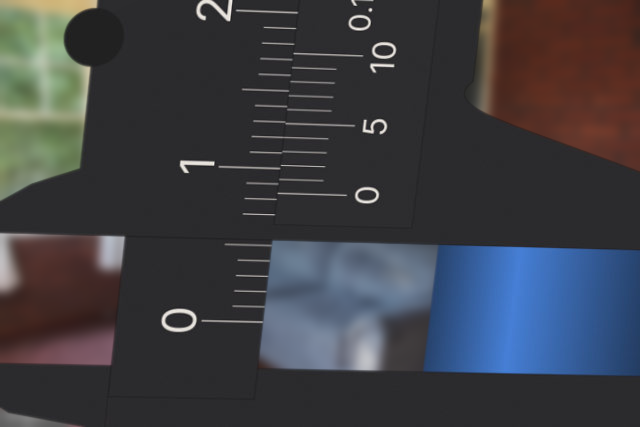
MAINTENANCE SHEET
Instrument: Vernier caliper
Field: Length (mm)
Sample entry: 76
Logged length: 8.4
